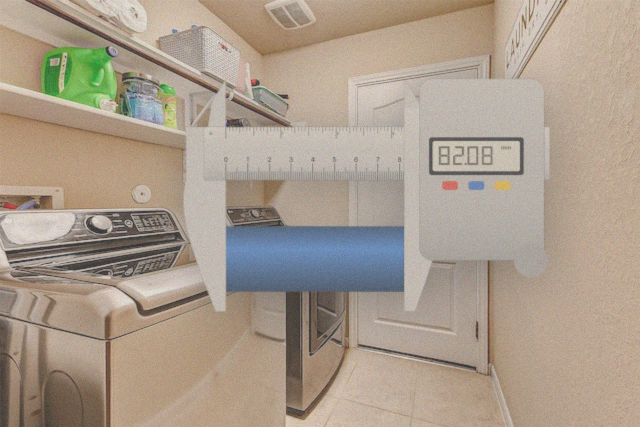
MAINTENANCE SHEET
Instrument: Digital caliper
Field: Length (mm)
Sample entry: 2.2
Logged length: 82.08
